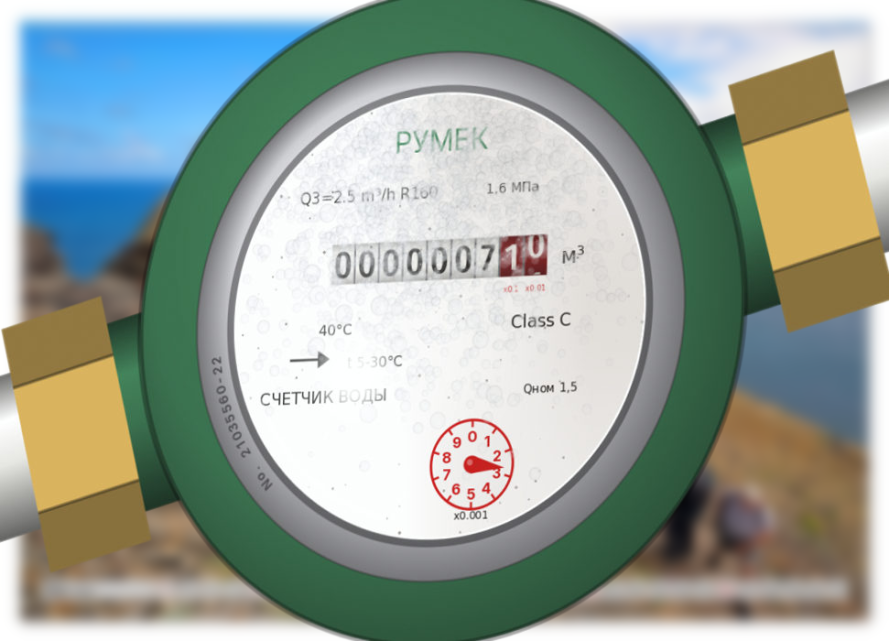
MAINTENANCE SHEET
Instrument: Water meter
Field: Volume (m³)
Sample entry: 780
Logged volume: 7.102
